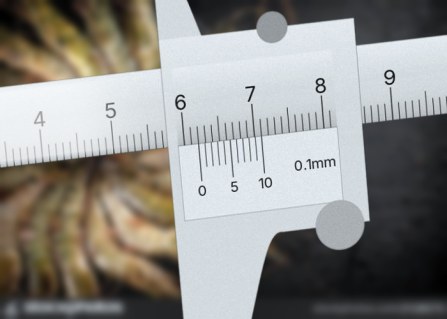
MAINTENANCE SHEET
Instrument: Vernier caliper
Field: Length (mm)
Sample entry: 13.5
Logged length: 62.0
